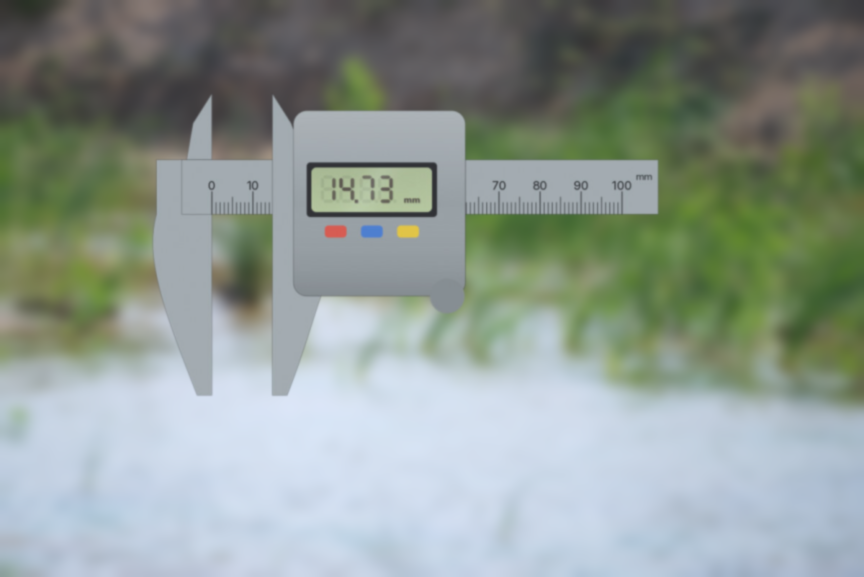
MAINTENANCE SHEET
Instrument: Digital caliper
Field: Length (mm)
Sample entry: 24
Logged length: 14.73
